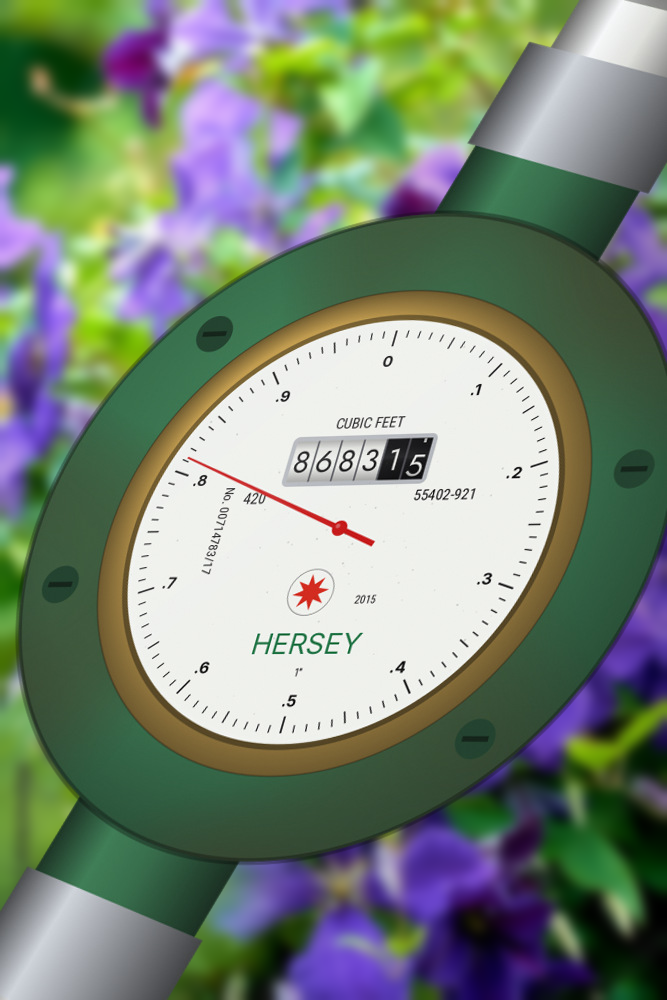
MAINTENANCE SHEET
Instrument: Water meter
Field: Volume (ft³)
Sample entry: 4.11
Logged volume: 868314.81
